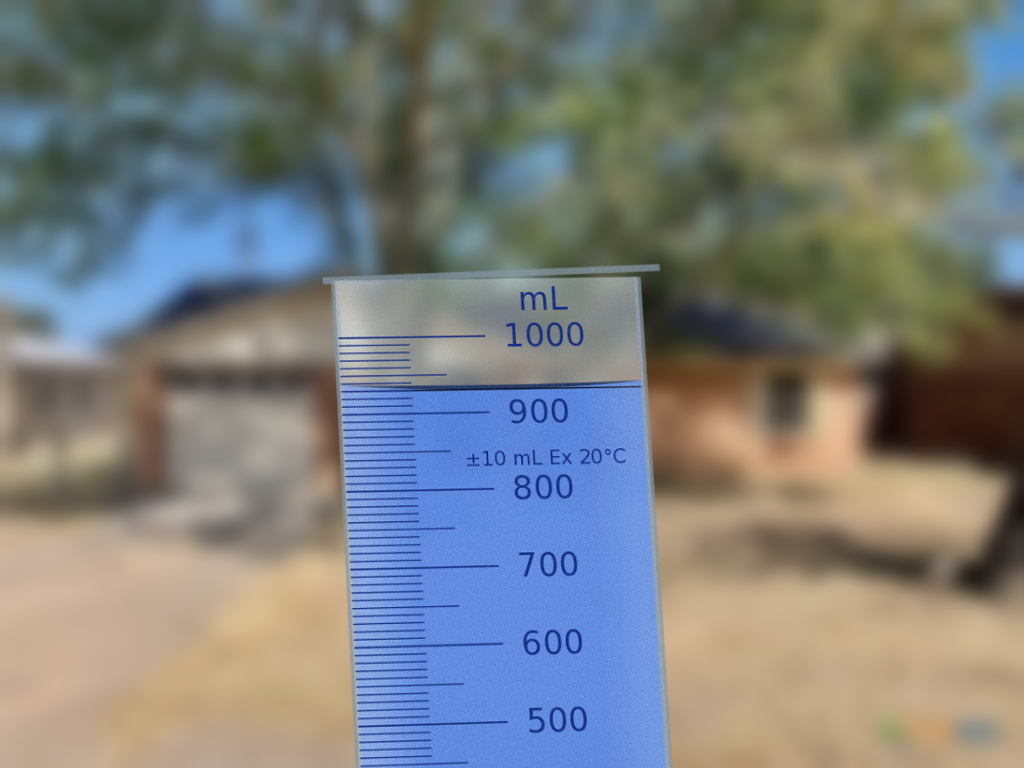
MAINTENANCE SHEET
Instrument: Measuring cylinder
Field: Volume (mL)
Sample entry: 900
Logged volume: 930
